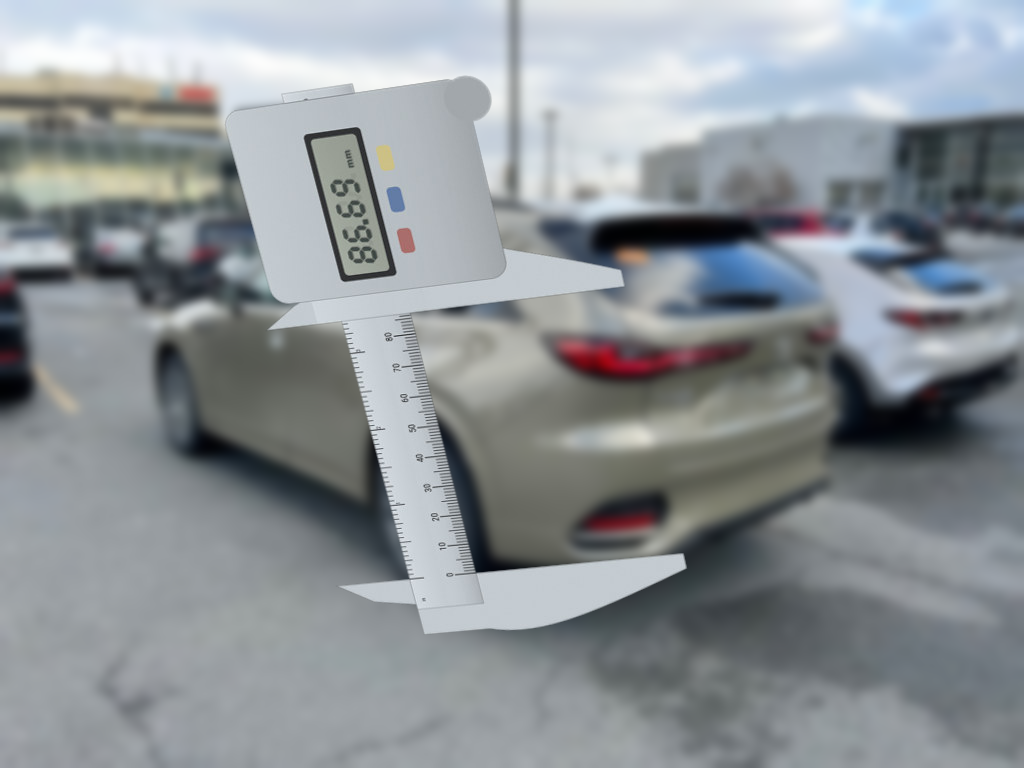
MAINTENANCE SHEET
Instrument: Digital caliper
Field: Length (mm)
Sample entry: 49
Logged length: 86.69
